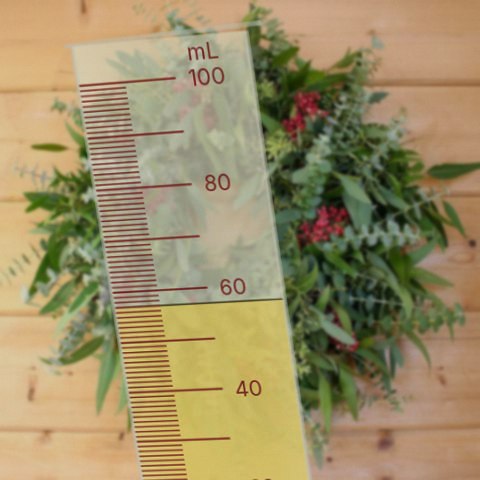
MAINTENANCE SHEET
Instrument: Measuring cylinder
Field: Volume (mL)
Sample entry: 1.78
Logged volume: 57
